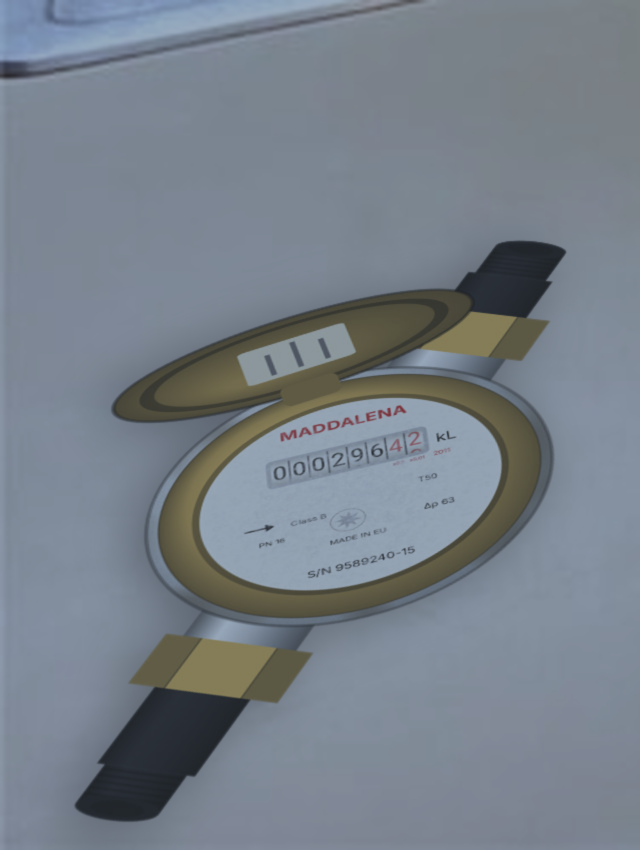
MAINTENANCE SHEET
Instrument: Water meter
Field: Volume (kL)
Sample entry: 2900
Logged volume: 296.42
